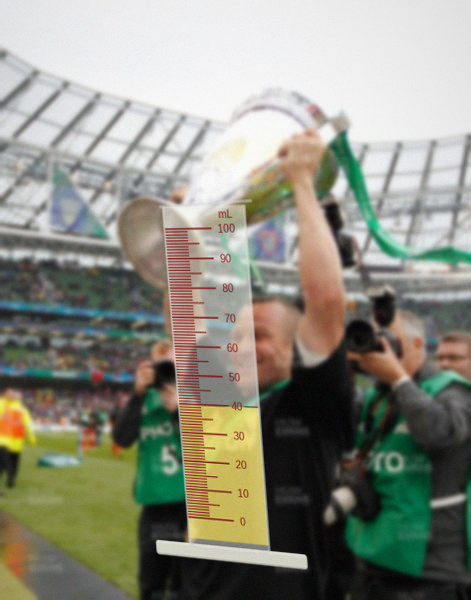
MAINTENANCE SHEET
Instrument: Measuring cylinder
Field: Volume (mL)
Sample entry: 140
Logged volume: 40
